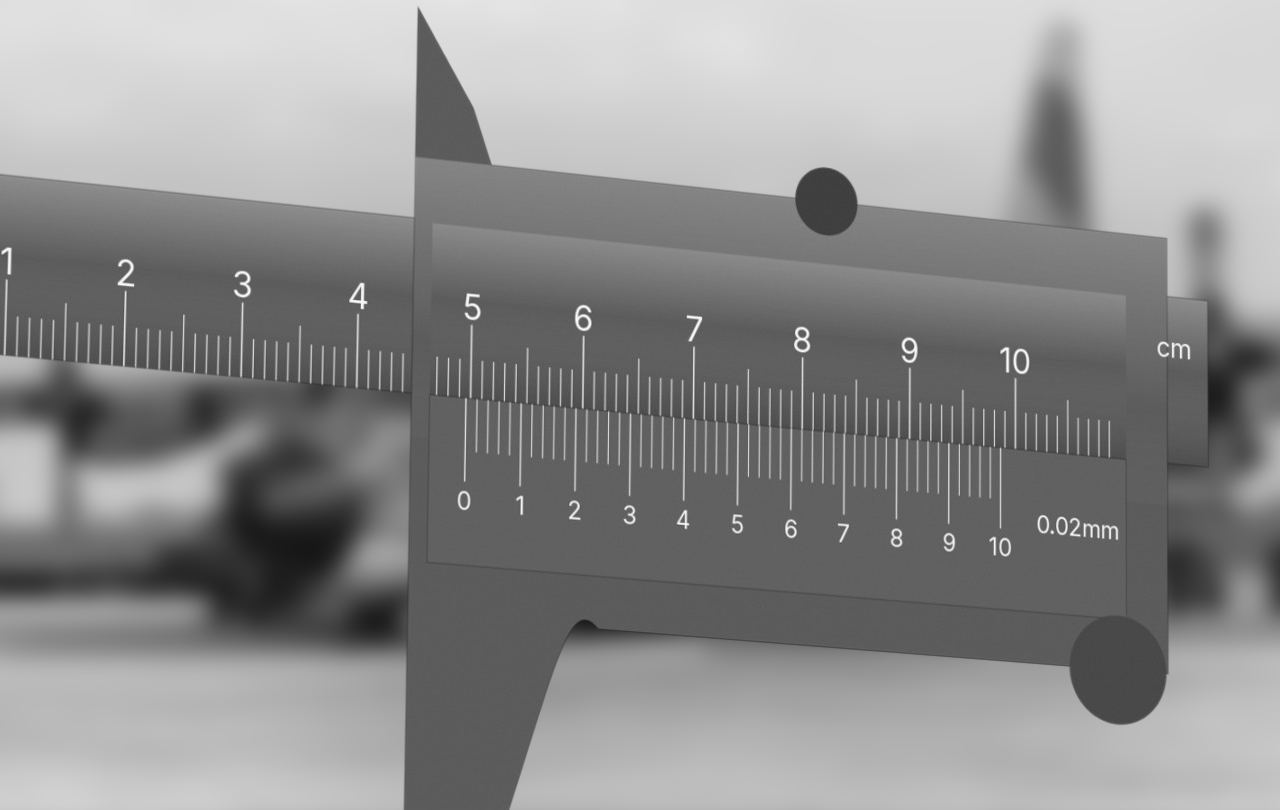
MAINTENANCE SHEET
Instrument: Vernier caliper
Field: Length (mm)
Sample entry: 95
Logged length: 49.6
